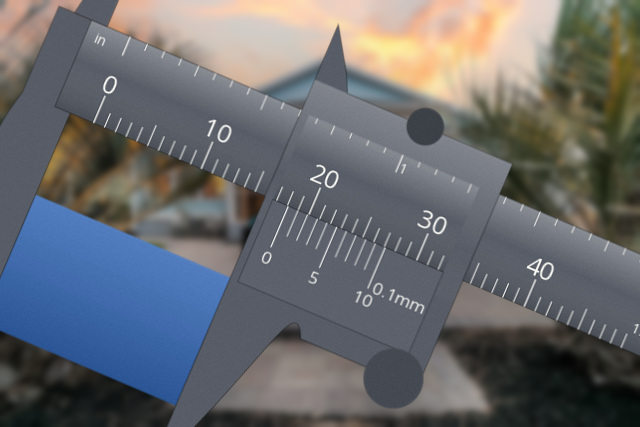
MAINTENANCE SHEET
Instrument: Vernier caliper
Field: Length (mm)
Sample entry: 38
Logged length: 18.1
